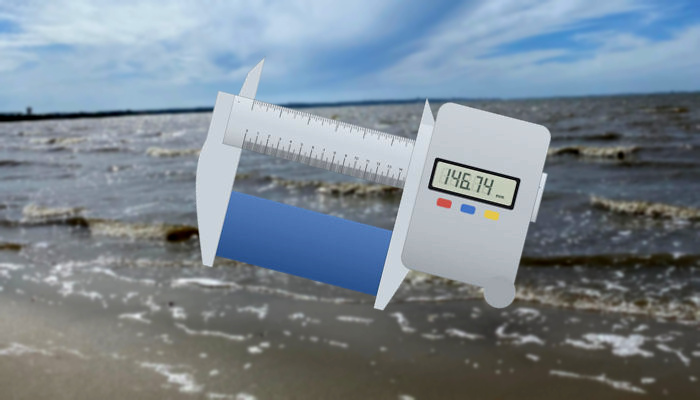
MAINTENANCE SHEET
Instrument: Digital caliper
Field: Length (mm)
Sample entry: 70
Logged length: 146.74
